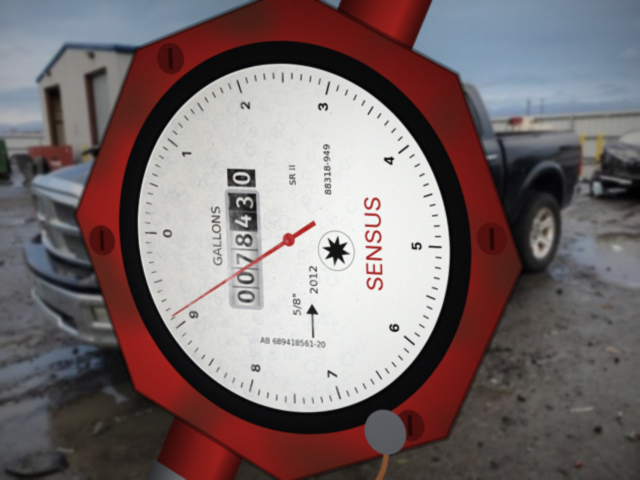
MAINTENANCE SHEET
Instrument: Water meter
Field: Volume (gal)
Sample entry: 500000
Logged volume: 78429.1
